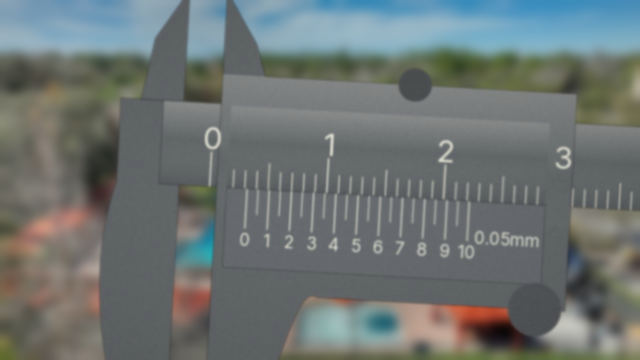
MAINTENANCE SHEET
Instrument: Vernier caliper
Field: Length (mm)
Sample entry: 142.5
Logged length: 3.2
